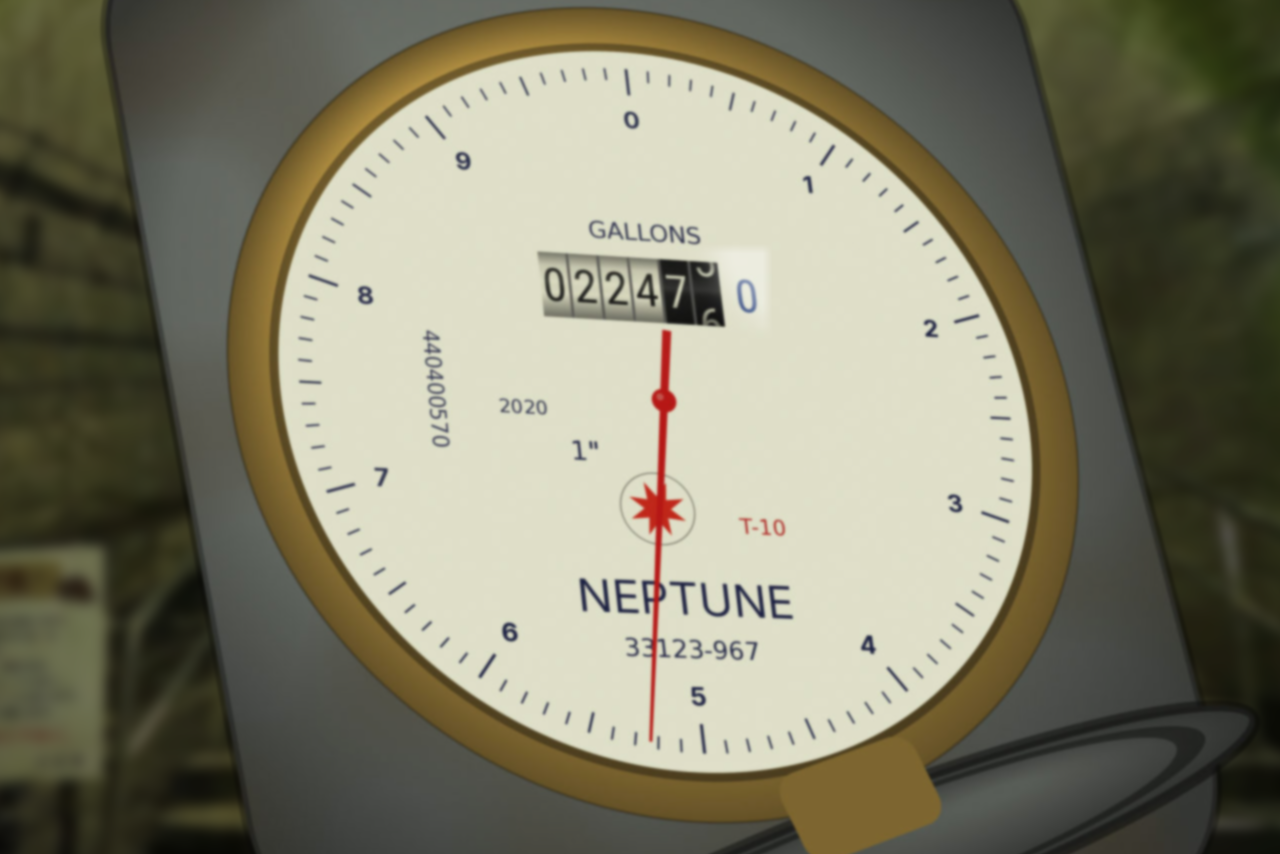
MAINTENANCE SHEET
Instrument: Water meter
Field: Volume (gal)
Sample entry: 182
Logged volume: 224755.2
